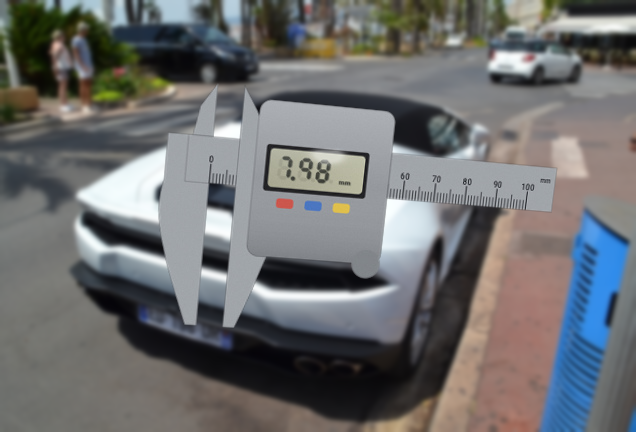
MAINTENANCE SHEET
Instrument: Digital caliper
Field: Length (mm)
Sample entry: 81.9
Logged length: 7.98
